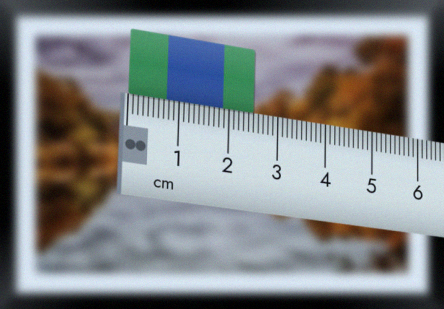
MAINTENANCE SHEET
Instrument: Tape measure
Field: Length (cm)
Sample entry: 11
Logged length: 2.5
